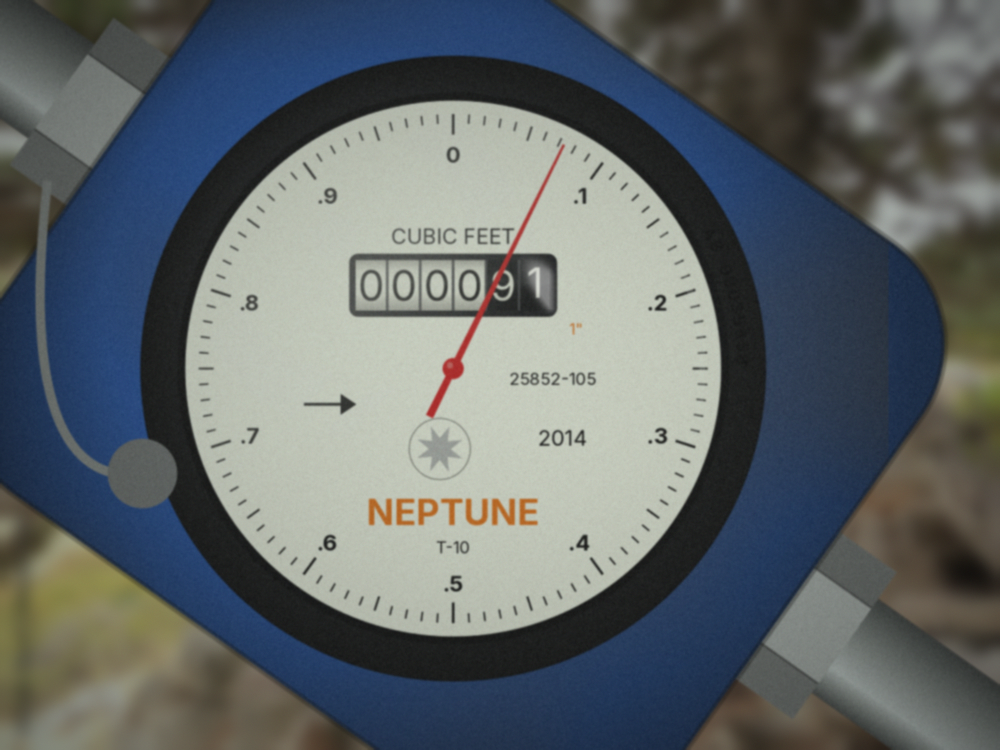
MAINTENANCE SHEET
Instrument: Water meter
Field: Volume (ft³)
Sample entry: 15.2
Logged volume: 91.07
